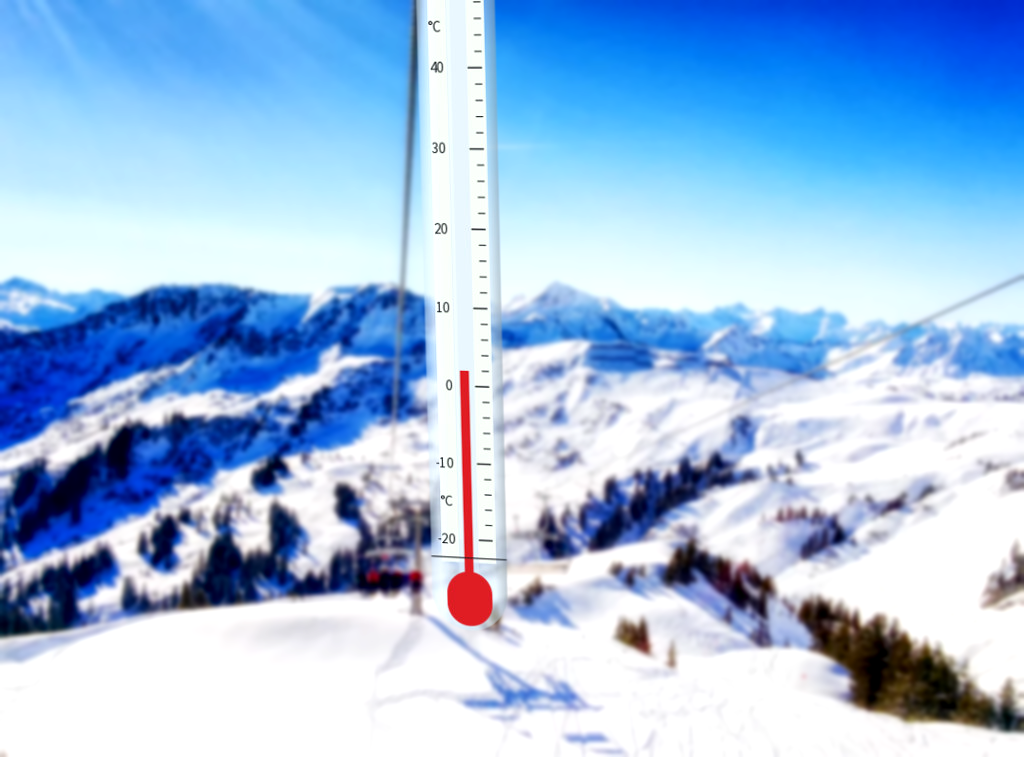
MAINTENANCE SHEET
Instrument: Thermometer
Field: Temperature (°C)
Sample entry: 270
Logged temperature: 2
